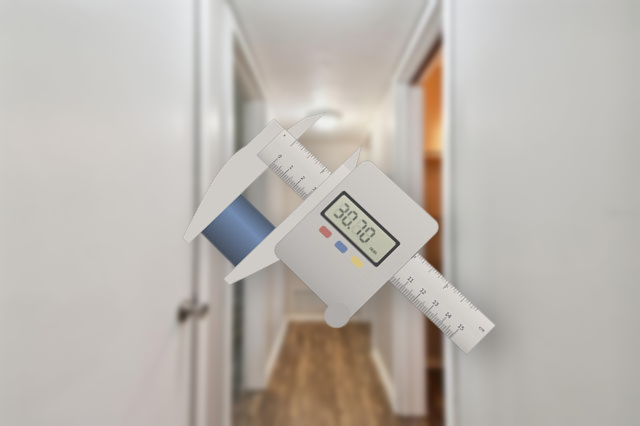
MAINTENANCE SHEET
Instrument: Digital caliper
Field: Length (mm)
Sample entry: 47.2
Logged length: 30.70
